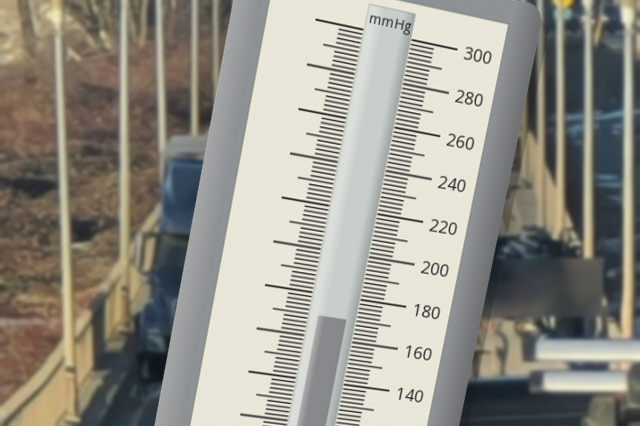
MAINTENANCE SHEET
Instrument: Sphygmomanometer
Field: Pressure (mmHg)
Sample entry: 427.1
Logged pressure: 170
